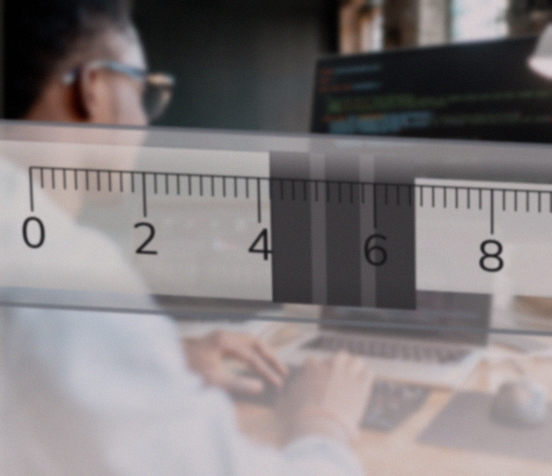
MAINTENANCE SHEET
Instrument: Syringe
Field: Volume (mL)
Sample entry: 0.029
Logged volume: 4.2
